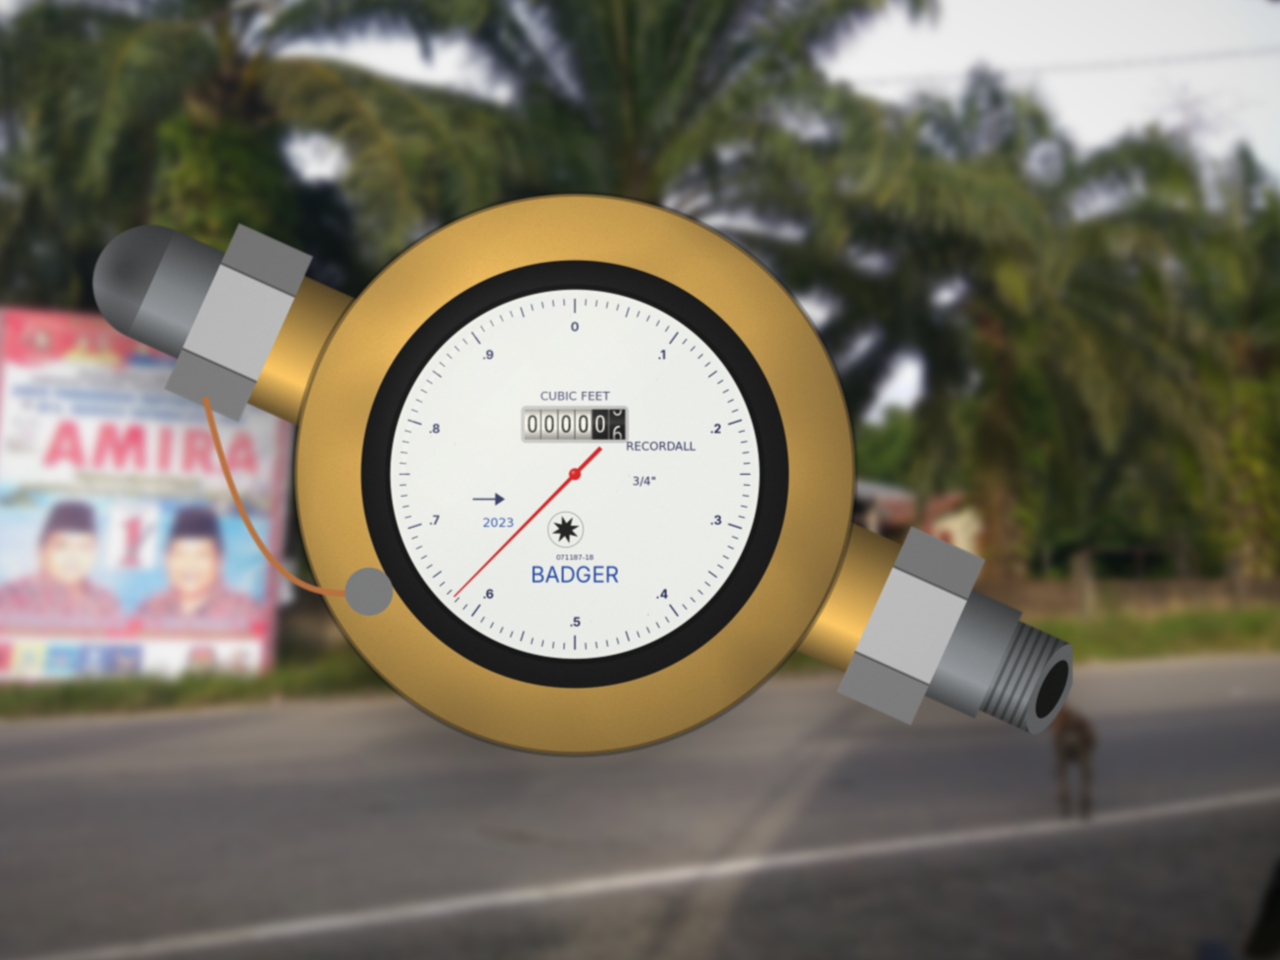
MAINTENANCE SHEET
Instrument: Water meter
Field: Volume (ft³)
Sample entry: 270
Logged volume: 5.62
